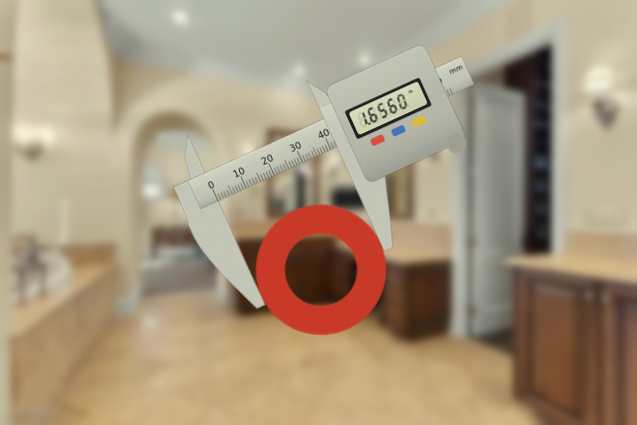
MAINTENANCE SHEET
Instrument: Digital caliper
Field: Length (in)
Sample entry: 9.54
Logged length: 1.6560
